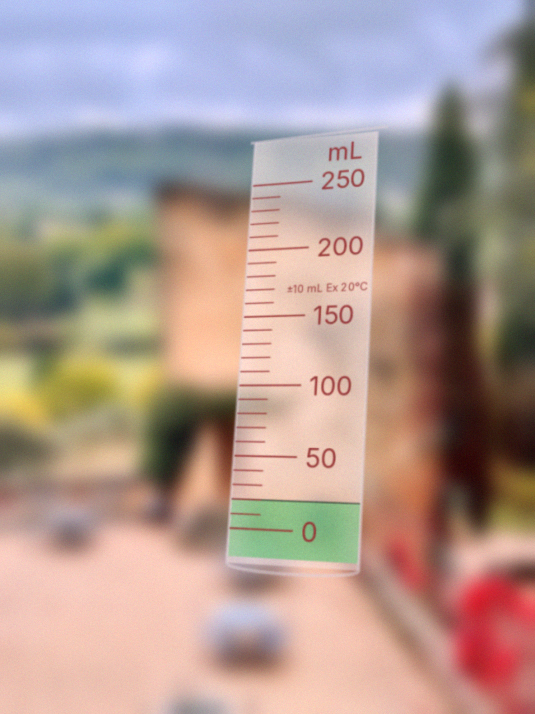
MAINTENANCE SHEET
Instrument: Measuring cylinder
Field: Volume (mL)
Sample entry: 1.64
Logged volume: 20
